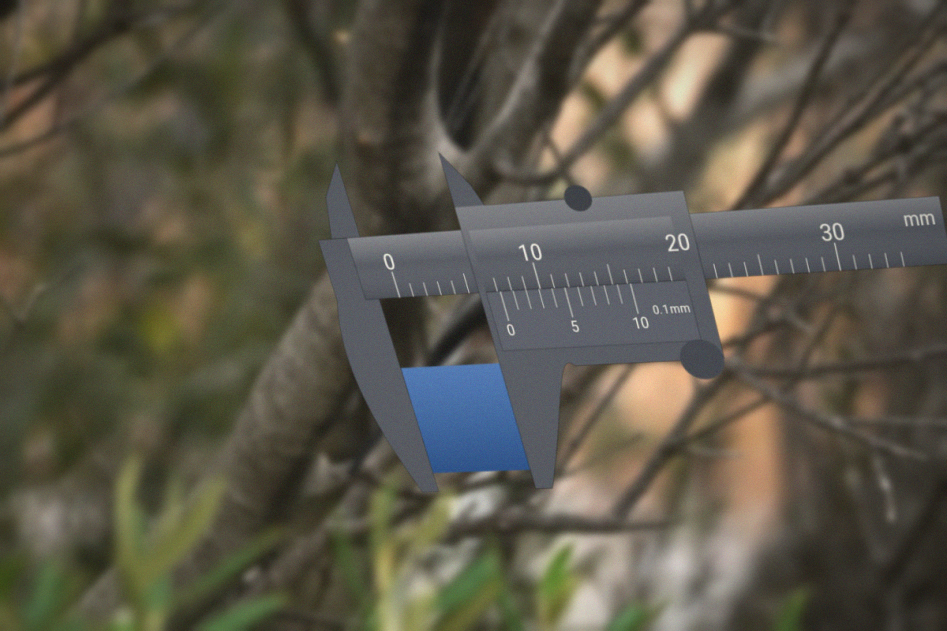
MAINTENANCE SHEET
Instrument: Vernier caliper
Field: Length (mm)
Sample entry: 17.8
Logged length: 7.2
